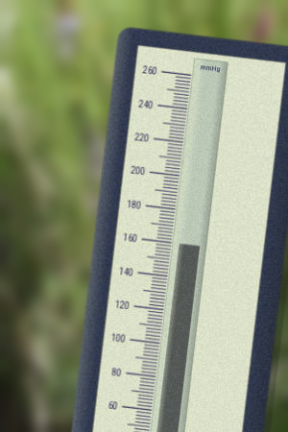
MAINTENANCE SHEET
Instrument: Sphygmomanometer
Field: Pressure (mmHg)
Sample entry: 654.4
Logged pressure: 160
